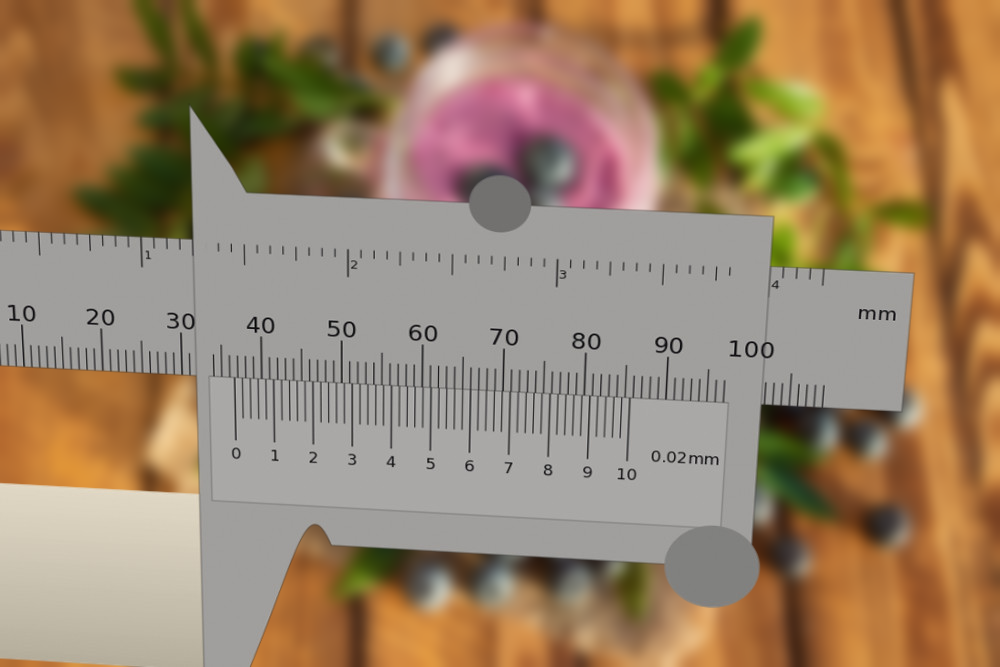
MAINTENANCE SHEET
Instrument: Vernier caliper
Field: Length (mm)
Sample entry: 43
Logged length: 36.6
